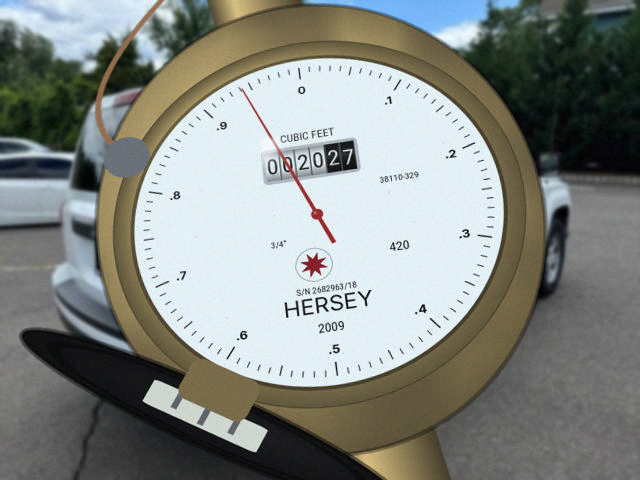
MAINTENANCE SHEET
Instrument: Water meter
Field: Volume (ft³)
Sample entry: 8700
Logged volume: 2026.94
